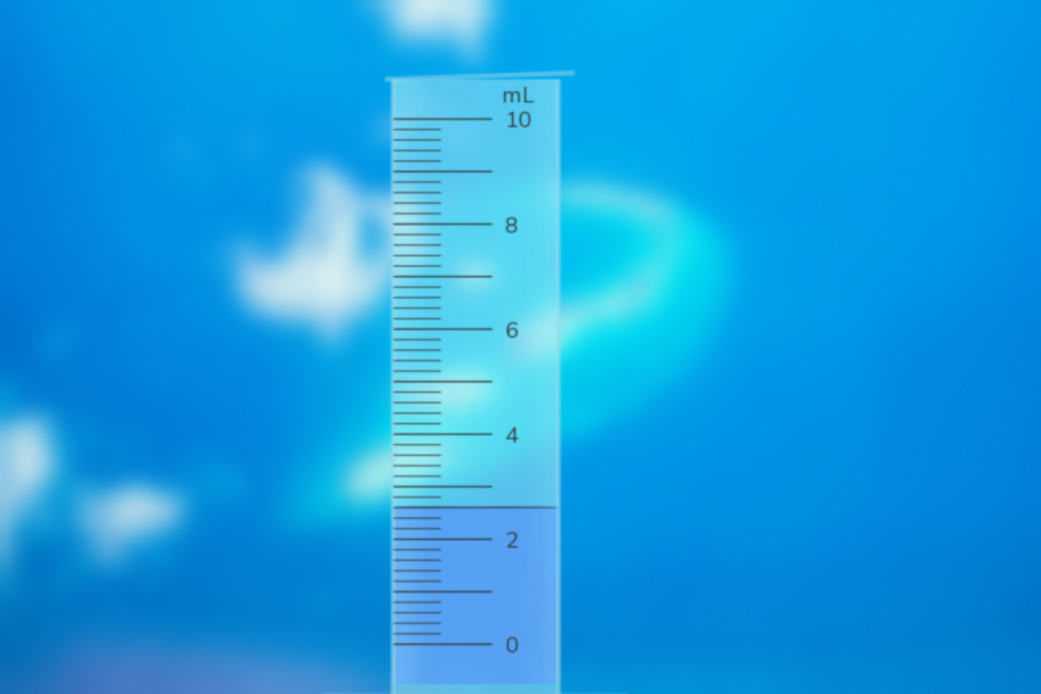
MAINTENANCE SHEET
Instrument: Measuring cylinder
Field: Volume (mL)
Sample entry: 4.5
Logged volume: 2.6
